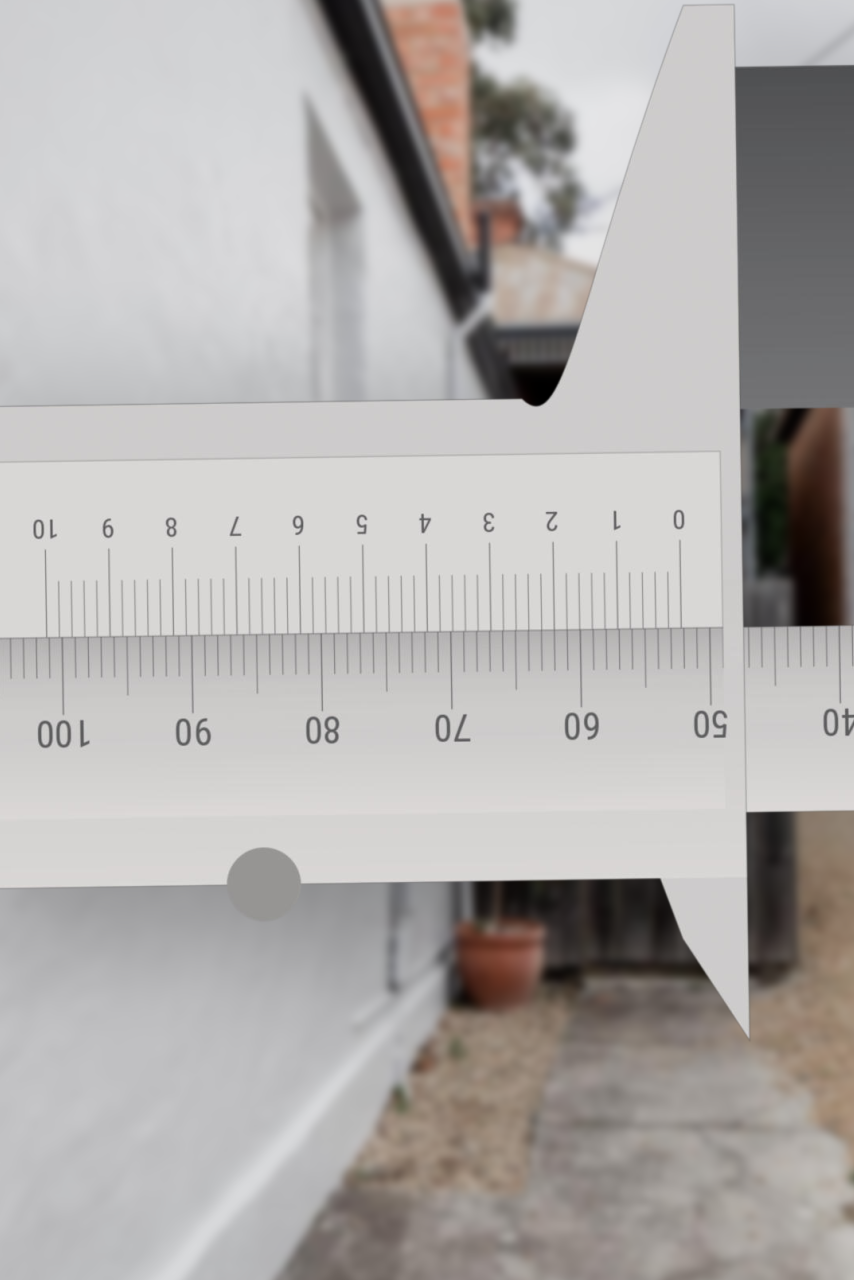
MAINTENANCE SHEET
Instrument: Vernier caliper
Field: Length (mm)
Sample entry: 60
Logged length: 52.2
